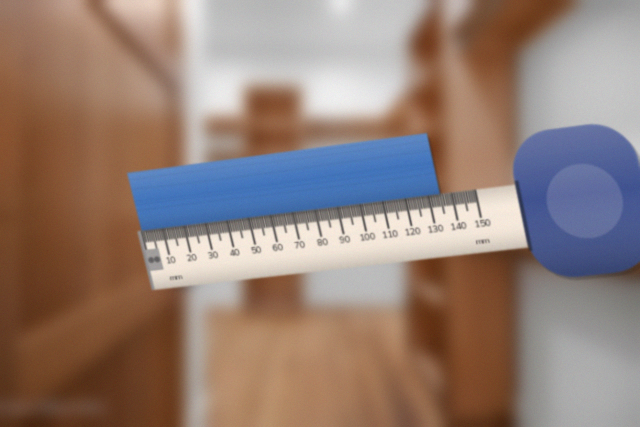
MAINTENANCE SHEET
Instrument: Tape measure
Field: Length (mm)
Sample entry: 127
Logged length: 135
